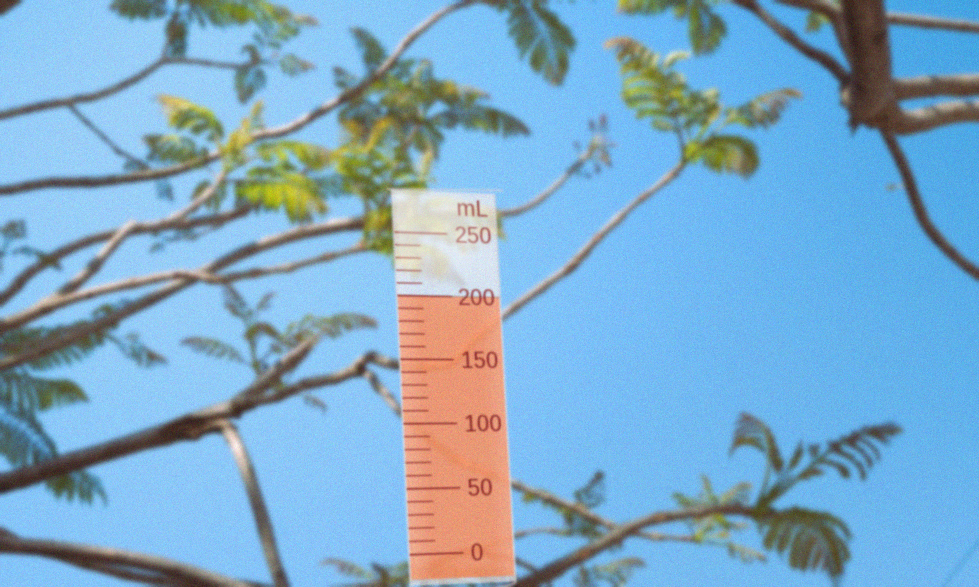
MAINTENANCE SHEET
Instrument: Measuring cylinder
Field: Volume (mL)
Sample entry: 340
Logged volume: 200
